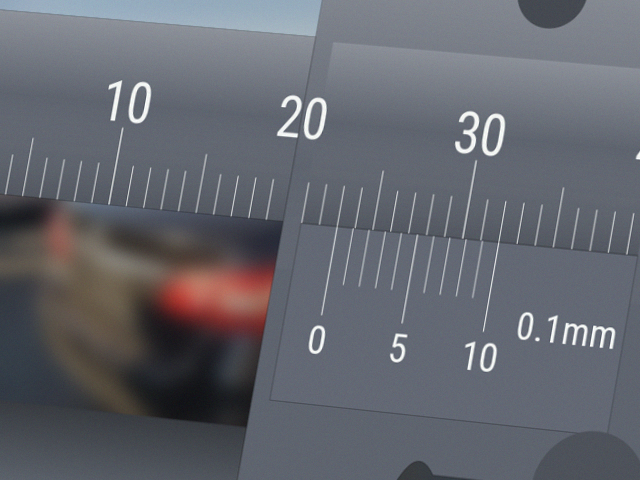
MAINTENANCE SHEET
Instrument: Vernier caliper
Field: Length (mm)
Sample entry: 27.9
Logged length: 23.0
